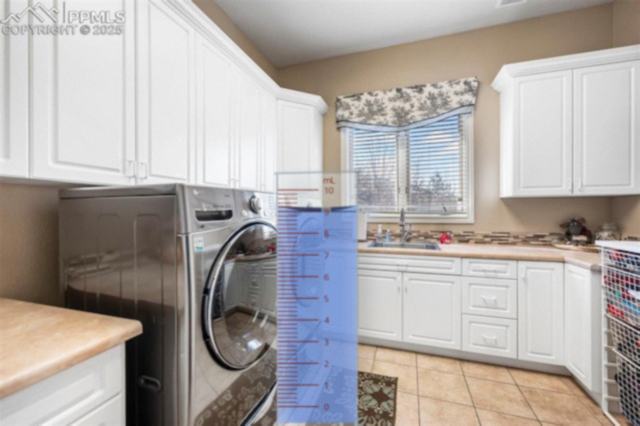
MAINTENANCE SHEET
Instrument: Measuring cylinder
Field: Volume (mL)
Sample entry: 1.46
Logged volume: 9
